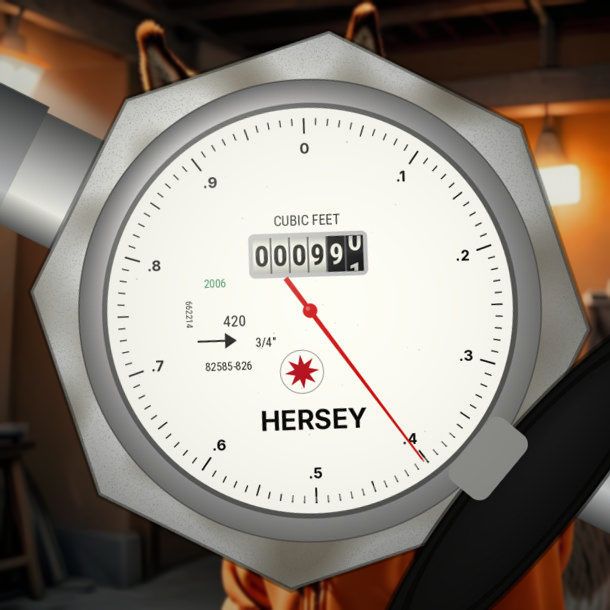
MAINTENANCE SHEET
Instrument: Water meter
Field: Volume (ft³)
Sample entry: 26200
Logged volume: 990.40
